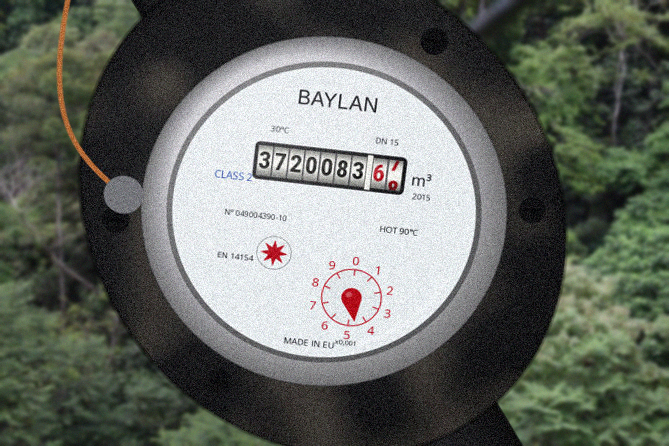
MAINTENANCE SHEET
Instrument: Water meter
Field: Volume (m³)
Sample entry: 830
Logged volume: 3720083.674
